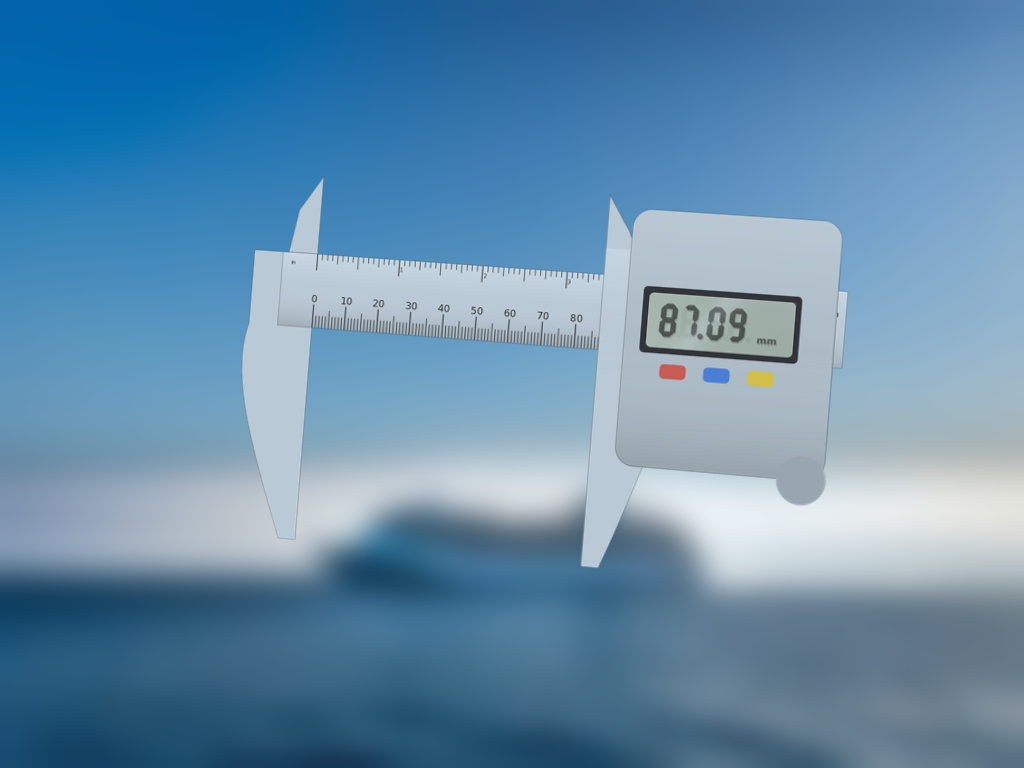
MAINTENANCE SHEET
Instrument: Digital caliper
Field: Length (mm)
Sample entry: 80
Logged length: 87.09
